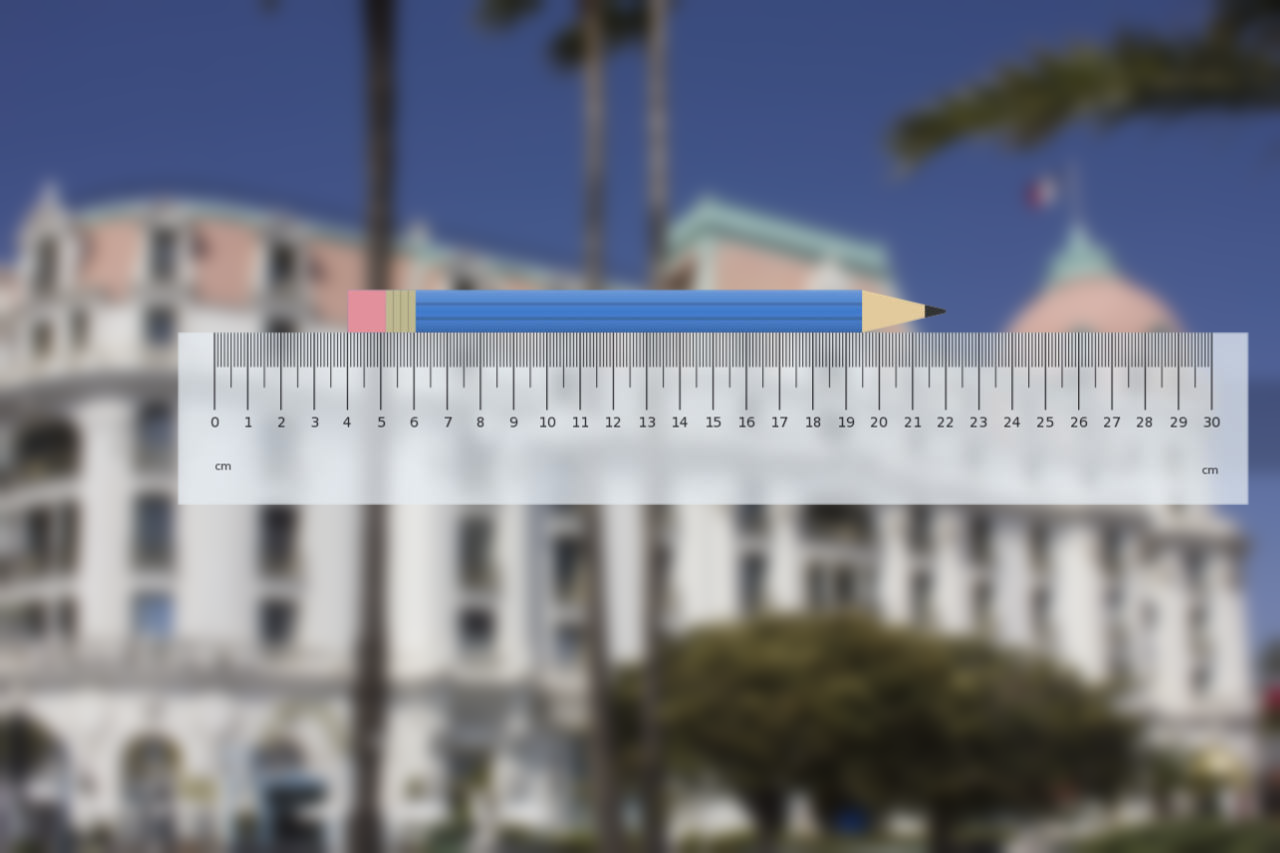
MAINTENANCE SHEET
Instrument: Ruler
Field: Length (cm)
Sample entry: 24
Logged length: 18
